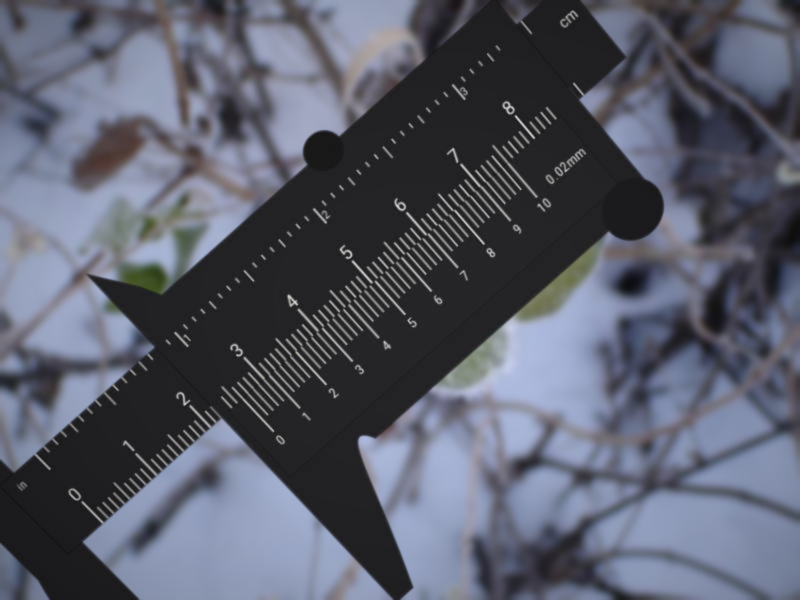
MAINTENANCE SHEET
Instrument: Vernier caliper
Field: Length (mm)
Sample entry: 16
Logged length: 26.0
